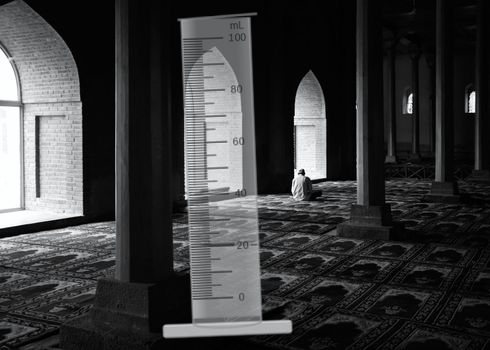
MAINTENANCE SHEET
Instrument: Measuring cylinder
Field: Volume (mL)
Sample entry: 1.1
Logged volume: 20
